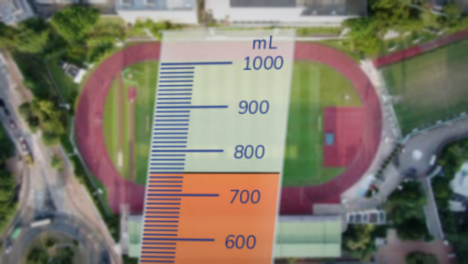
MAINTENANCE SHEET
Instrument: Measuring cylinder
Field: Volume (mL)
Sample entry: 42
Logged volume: 750
